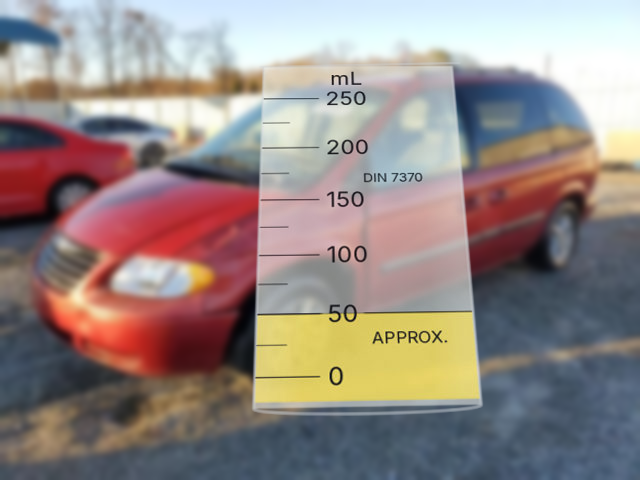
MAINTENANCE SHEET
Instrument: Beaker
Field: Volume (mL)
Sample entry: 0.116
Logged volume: 50
